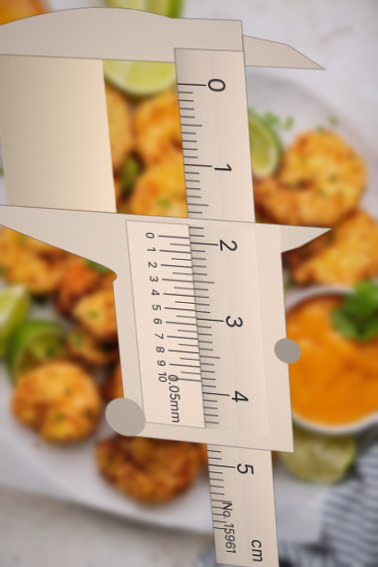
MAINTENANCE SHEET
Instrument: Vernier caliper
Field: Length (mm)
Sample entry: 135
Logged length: 19.4
